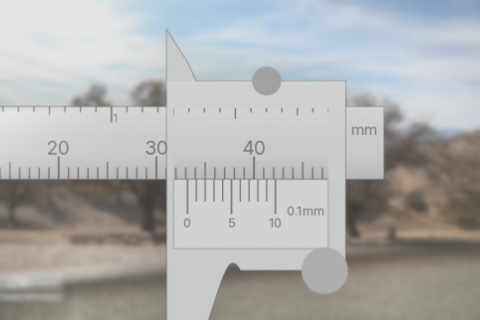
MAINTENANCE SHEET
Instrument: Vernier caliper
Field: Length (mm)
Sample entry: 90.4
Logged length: 33.2
